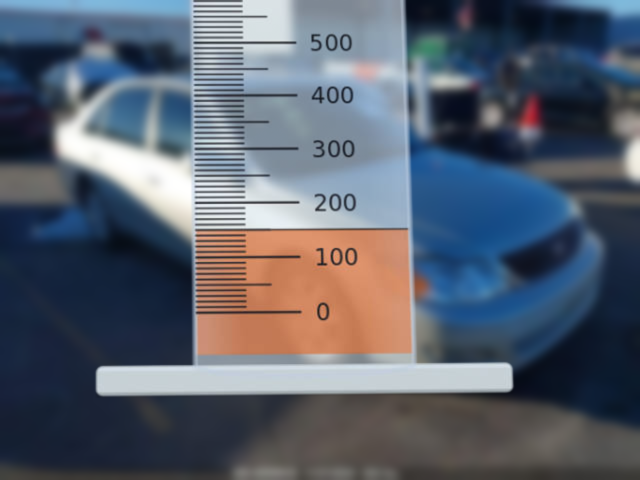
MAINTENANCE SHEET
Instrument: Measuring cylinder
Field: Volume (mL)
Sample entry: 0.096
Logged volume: 150
